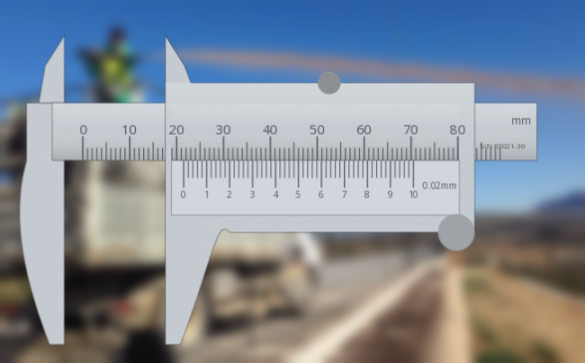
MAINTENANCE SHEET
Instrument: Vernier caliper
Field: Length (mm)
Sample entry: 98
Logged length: 21.5
